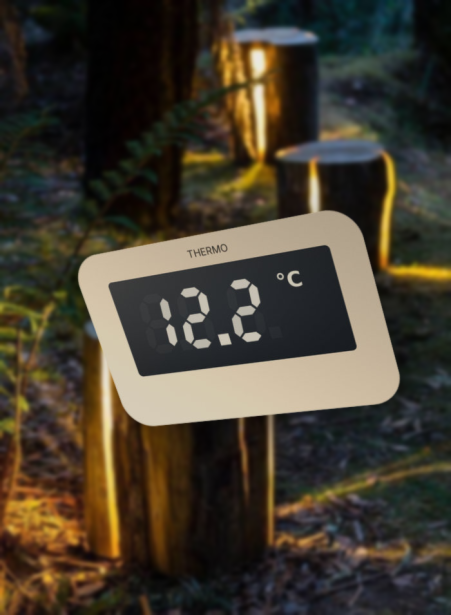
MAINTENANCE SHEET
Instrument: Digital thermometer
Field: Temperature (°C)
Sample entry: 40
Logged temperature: 12.2
